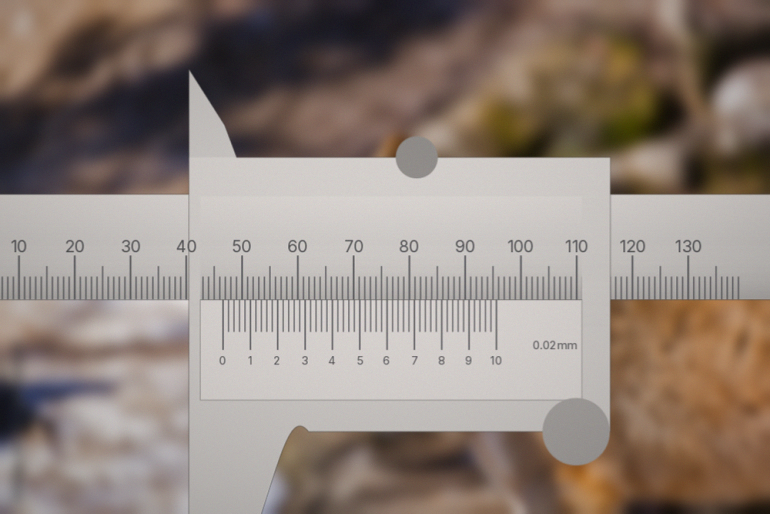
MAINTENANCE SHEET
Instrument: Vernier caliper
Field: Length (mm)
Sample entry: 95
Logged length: 46.6
